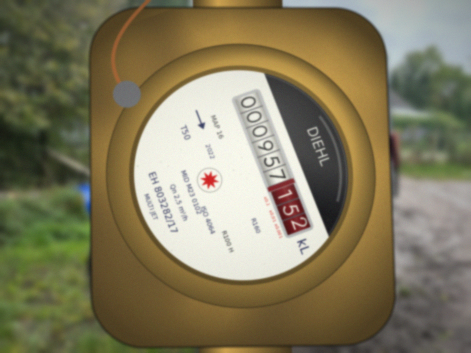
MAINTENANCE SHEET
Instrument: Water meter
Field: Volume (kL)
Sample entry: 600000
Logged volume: 957.152
